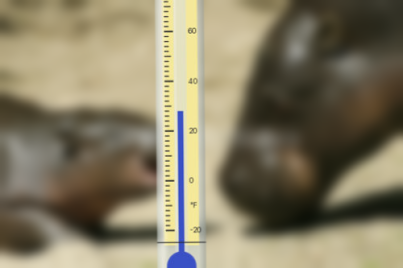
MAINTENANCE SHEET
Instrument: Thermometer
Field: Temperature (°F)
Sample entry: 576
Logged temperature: 28
